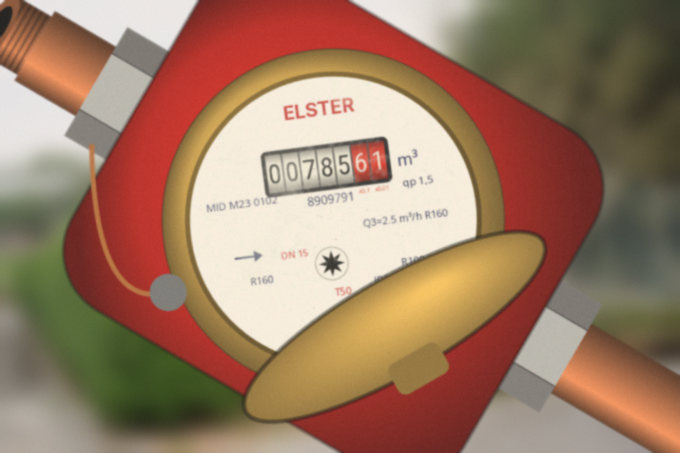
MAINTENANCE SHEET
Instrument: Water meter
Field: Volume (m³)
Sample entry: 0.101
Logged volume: 785.61
